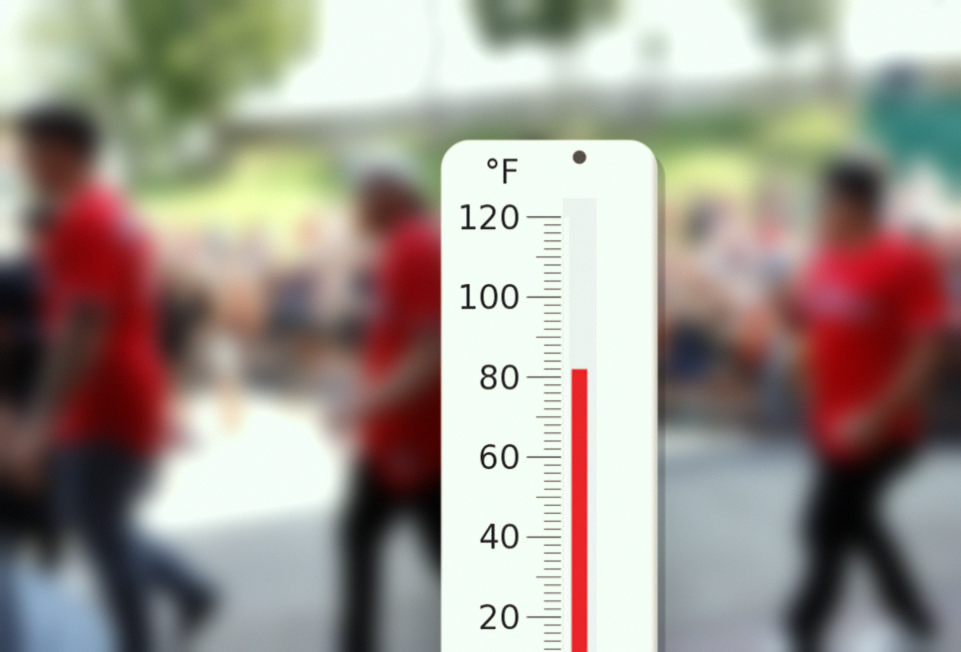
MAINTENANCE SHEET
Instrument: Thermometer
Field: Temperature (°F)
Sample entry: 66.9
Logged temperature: 82
